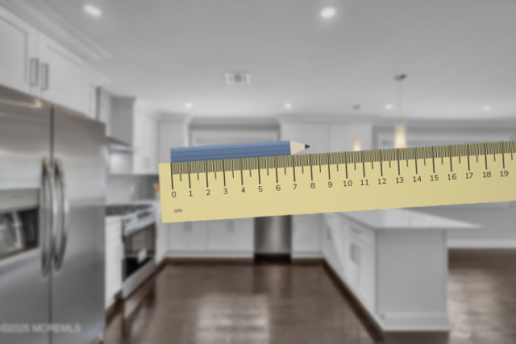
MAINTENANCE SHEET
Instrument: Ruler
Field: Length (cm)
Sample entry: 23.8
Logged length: 8
